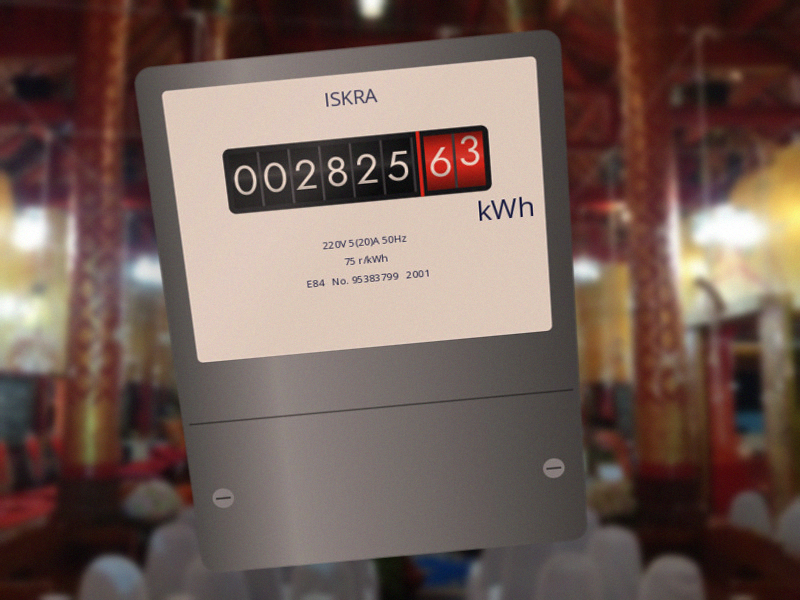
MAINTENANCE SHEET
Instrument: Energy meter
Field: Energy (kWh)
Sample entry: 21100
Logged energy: 2825.63
